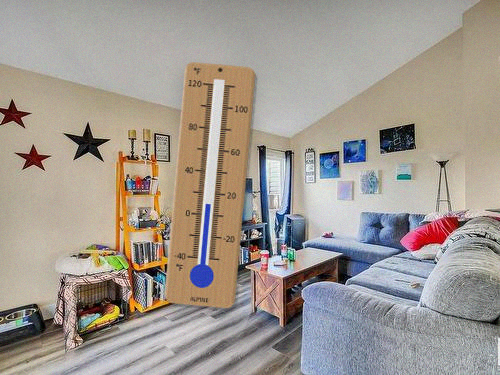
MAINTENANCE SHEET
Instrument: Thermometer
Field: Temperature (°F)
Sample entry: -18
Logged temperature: 10
